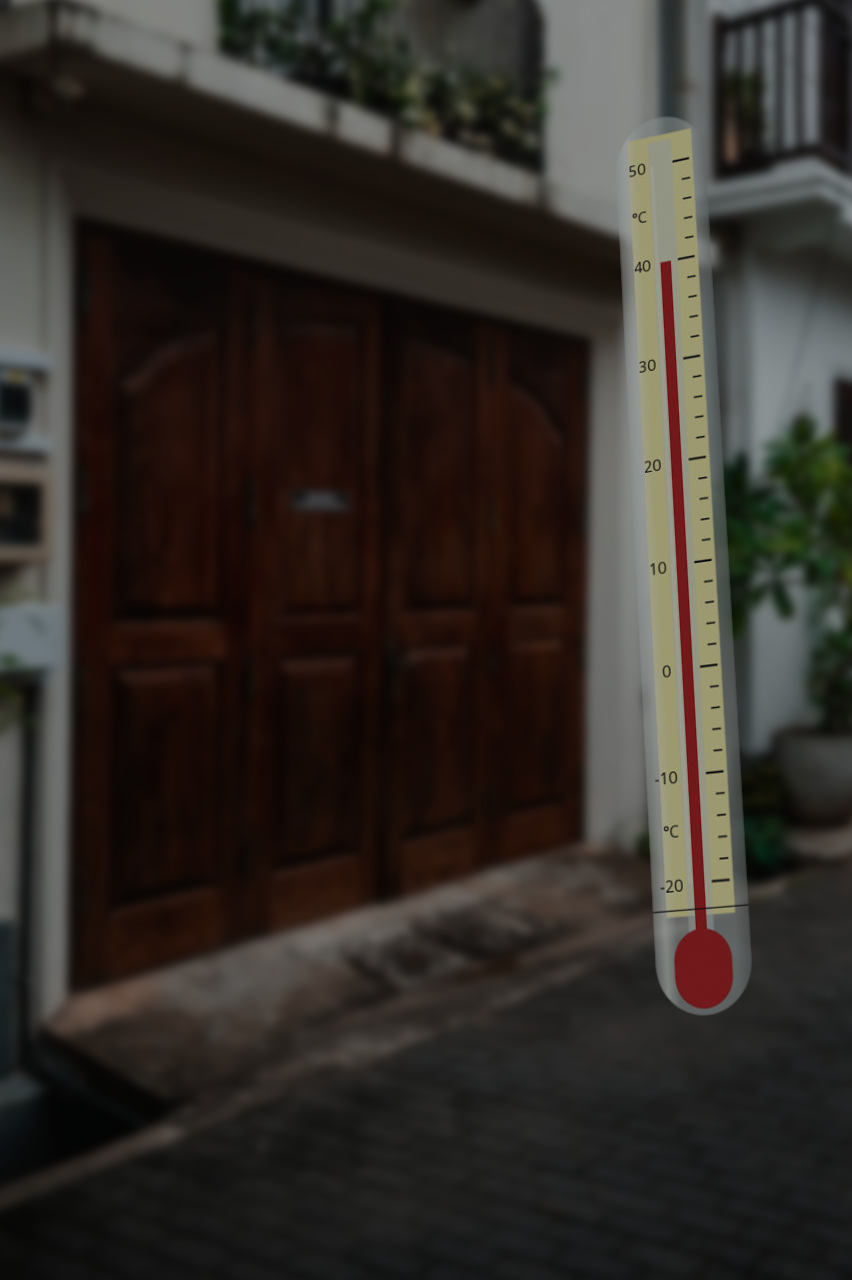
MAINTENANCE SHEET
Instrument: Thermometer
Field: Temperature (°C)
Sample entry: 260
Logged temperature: 40
